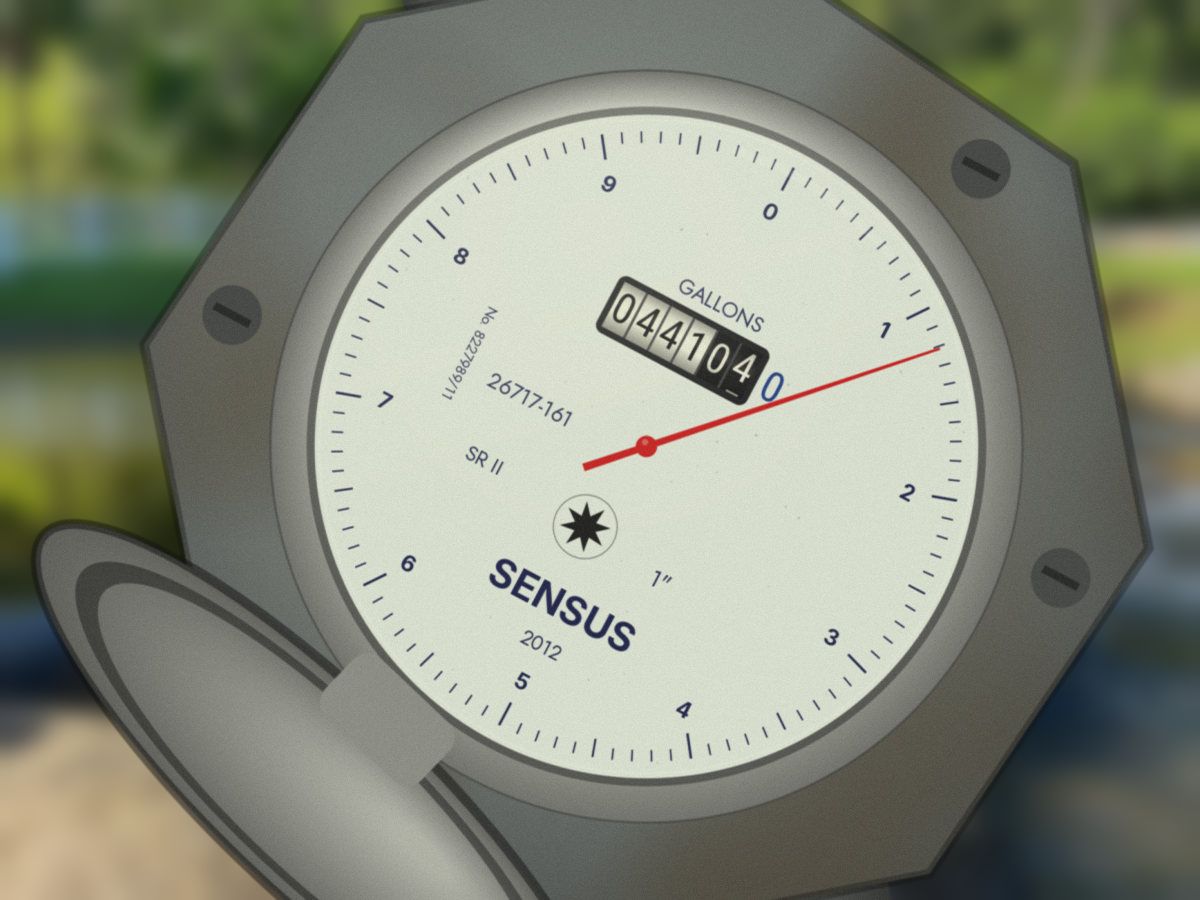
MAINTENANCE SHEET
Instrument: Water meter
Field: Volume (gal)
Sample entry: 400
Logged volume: 441041.2
